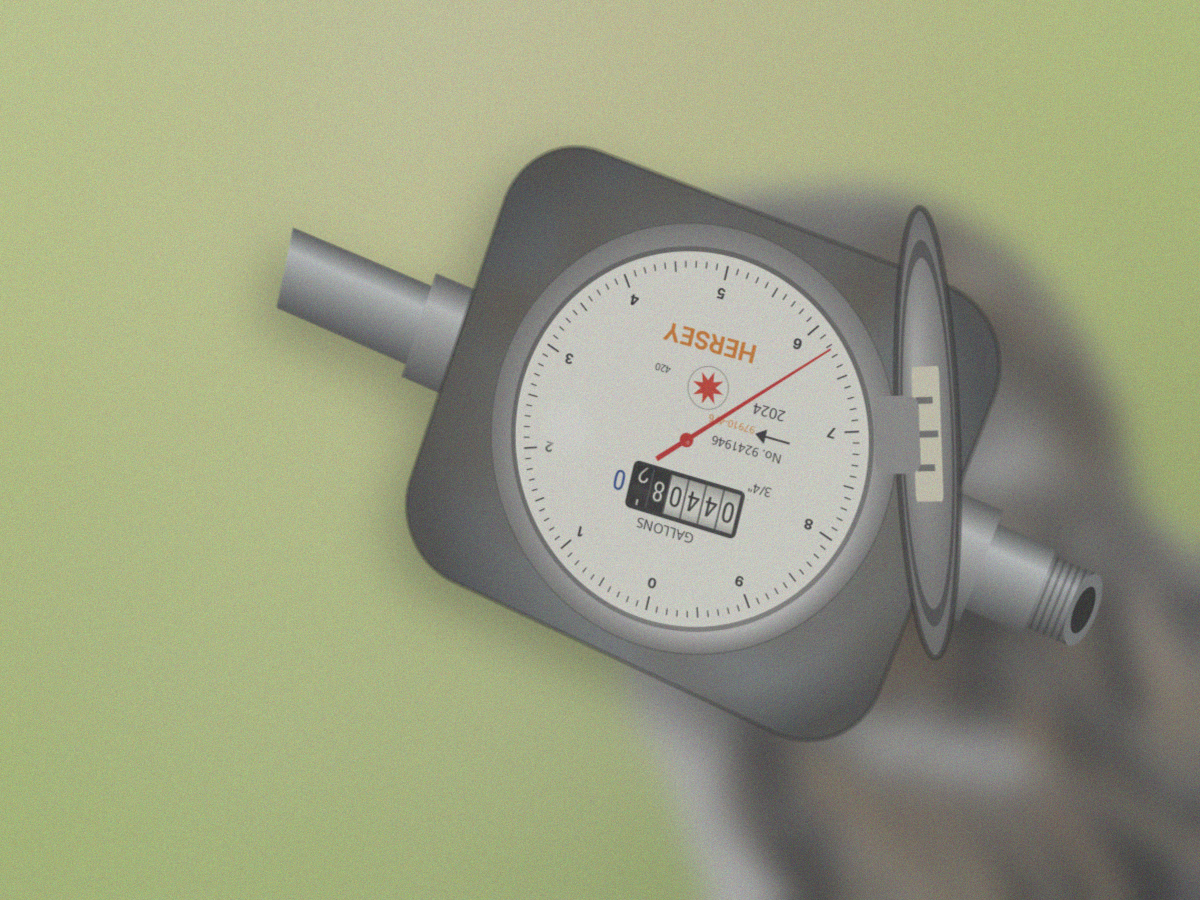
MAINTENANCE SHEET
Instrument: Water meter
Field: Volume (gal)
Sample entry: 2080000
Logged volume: 440816.2
